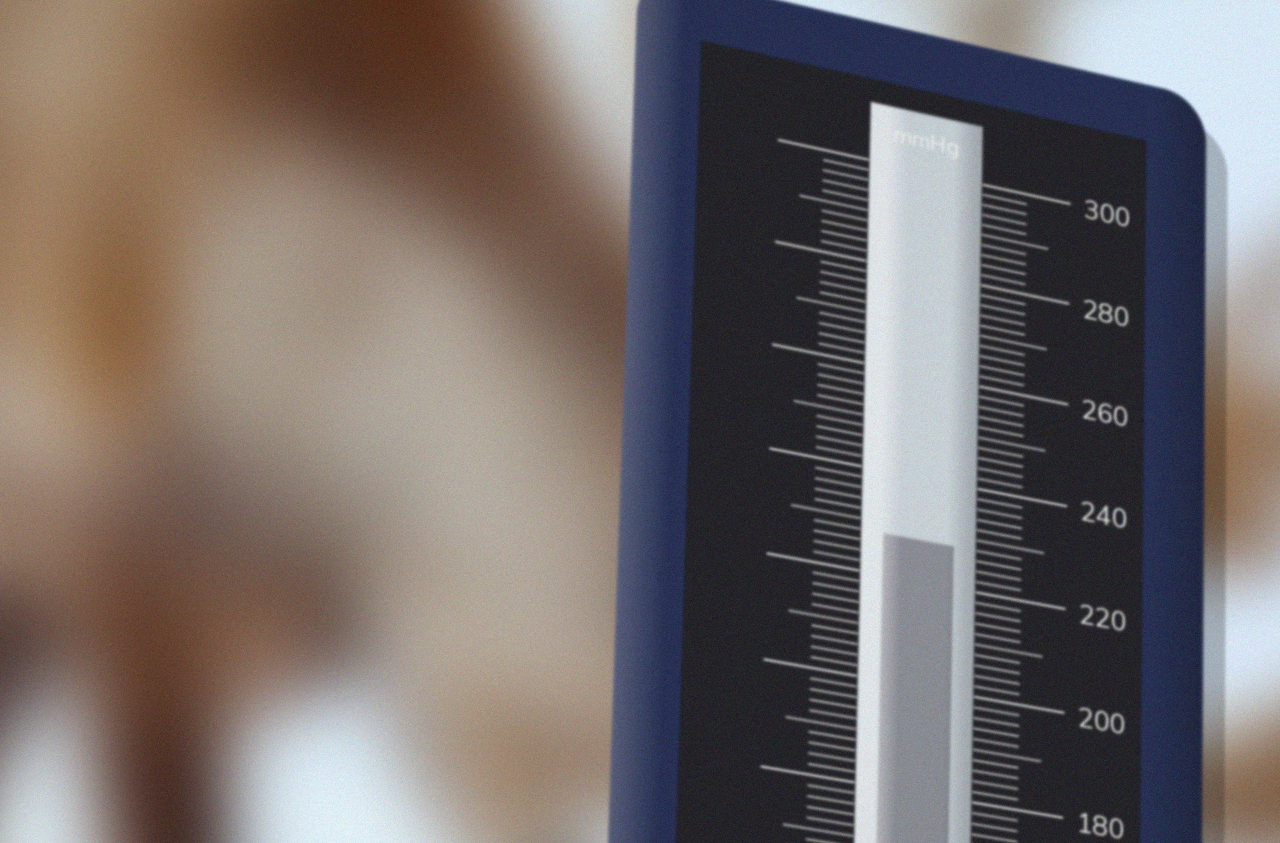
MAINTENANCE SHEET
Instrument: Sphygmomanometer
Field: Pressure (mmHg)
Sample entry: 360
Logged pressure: 228
